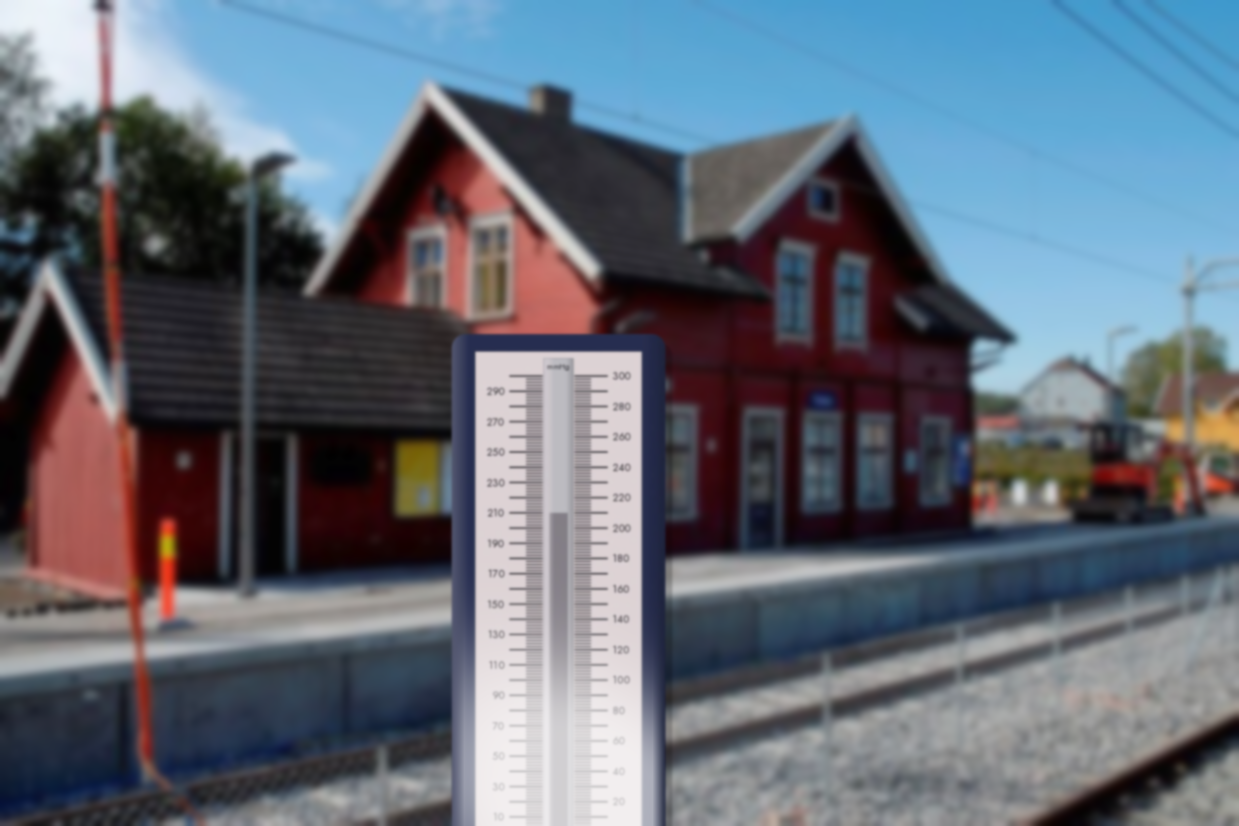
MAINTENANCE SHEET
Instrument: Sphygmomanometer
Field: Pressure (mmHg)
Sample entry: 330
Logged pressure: 210
